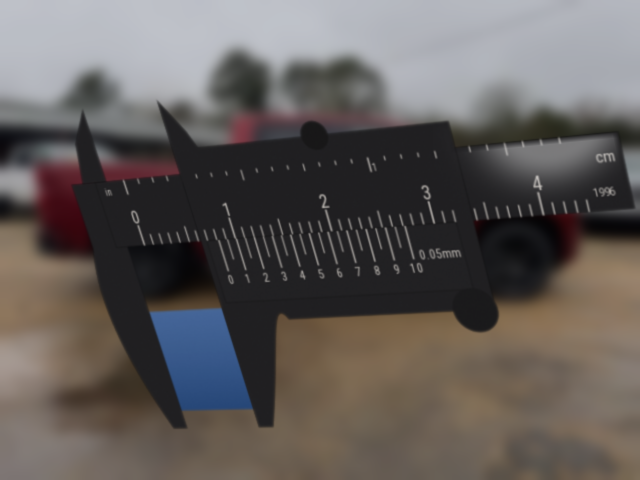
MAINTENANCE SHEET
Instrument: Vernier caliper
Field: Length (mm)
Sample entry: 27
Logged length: 8.2
